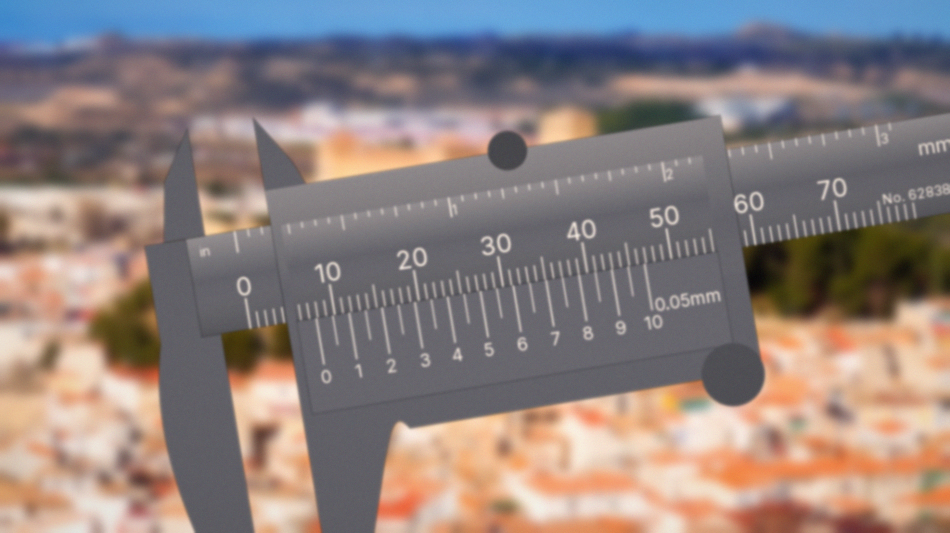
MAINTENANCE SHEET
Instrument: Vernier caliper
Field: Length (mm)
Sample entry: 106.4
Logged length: 7.8
